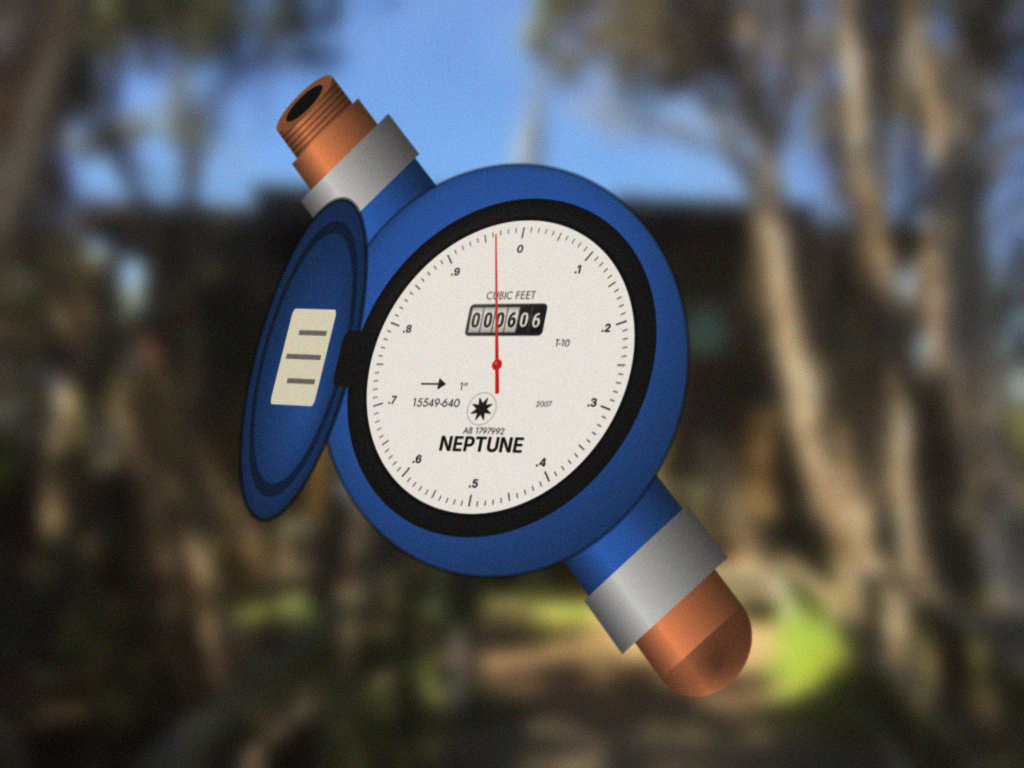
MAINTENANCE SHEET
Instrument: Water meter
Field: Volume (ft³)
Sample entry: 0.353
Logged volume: 605.96
